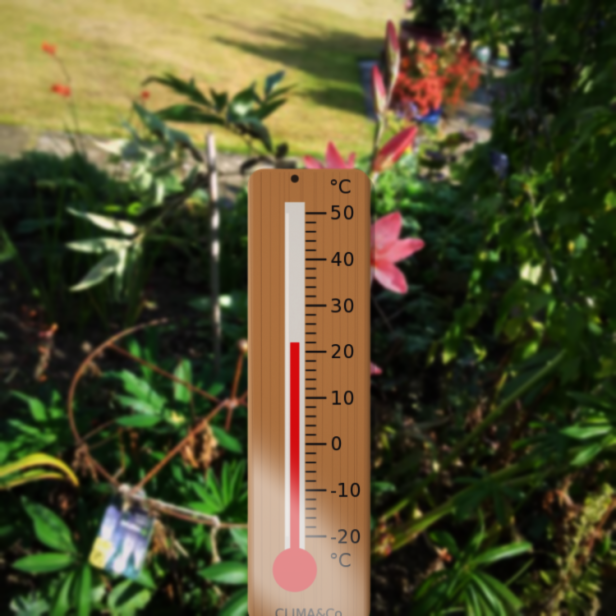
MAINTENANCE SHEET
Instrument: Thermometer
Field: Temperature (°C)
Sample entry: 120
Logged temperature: 22
